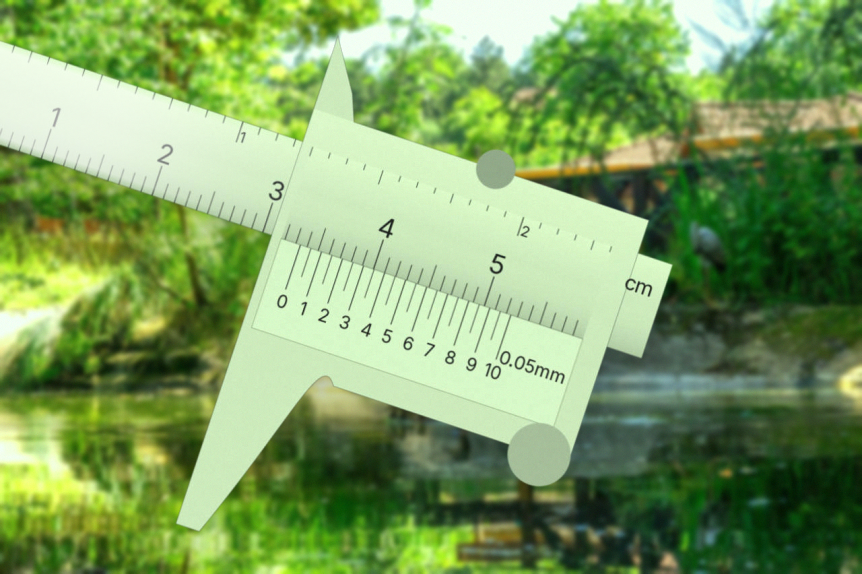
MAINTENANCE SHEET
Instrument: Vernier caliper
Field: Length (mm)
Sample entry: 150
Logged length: 33.4
